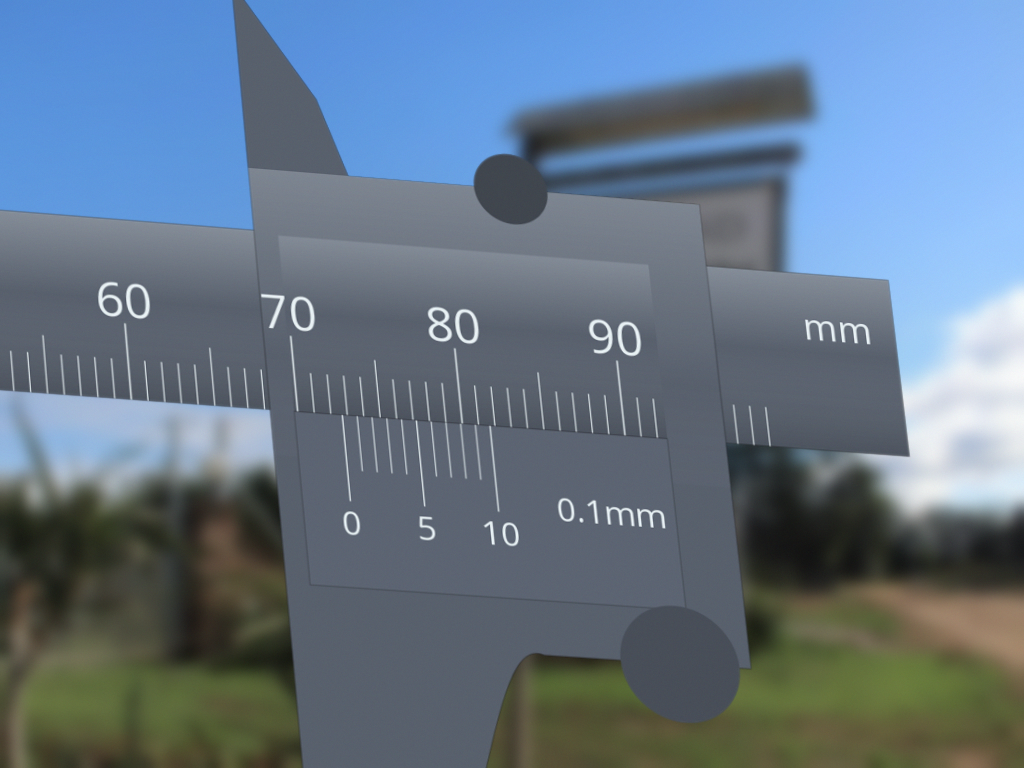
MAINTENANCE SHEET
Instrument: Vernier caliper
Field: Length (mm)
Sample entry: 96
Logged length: 72.7
